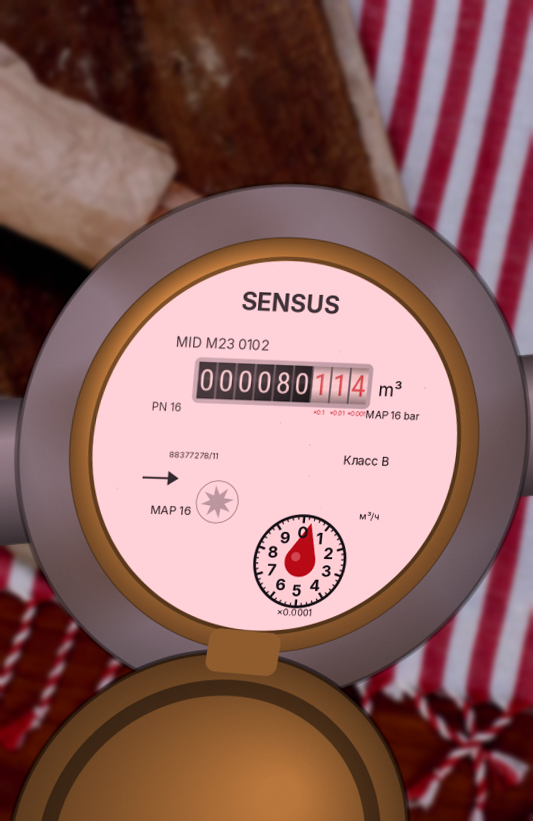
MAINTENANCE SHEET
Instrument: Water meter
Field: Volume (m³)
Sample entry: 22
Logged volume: 80.1140
